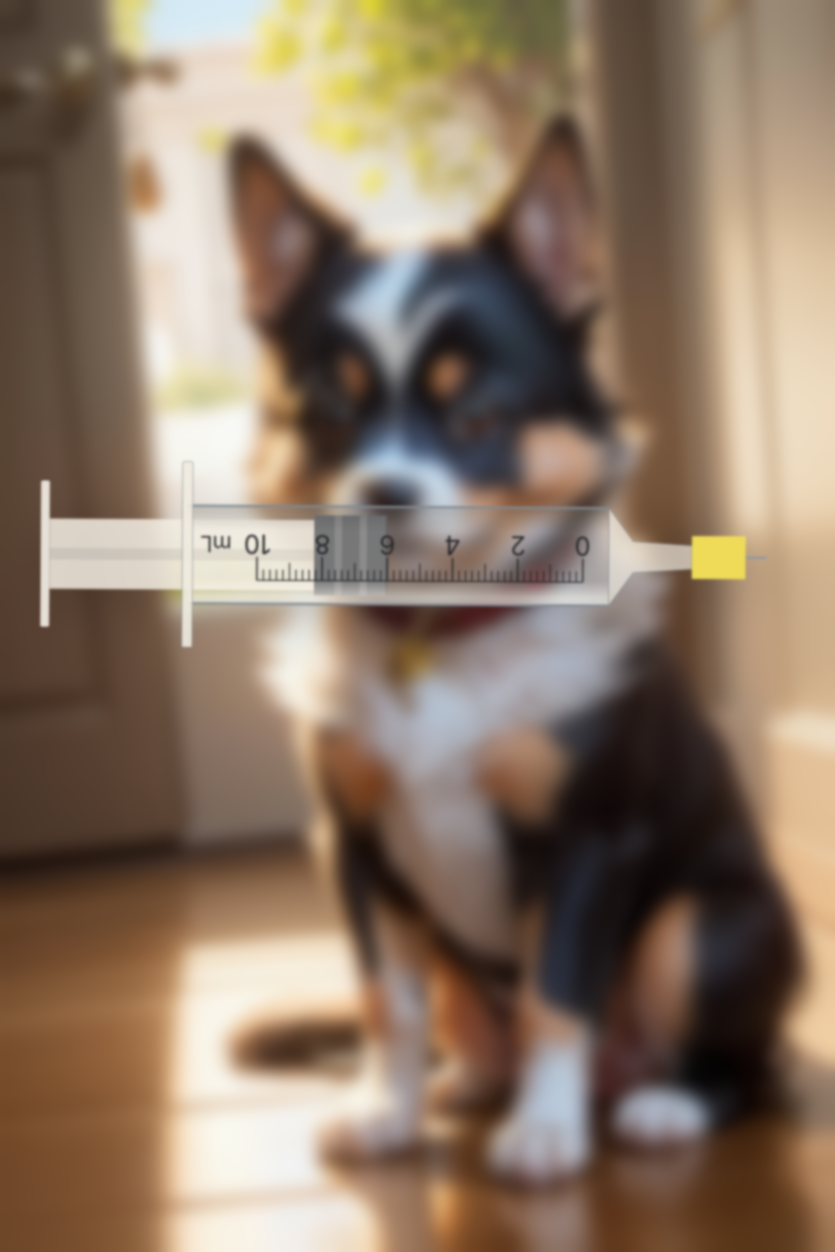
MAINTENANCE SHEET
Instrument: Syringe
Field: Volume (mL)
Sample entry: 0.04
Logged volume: 6
